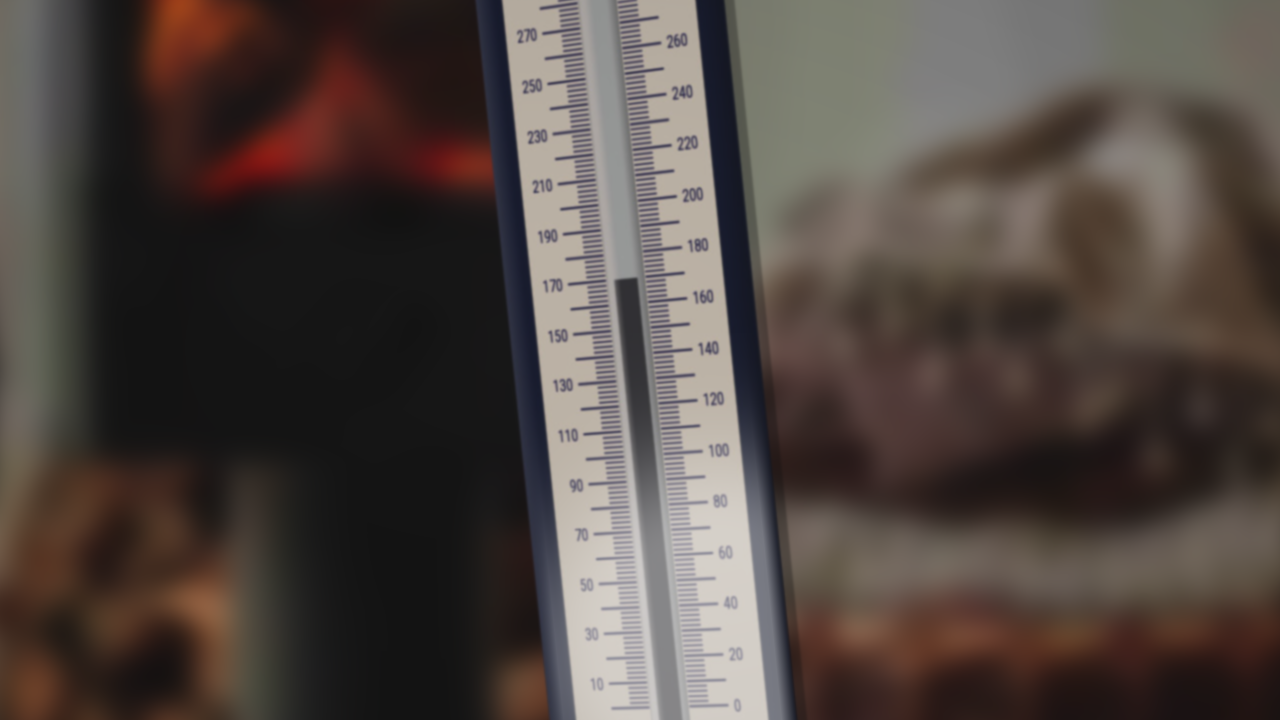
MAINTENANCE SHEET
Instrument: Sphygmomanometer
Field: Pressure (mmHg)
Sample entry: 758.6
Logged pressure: 170
